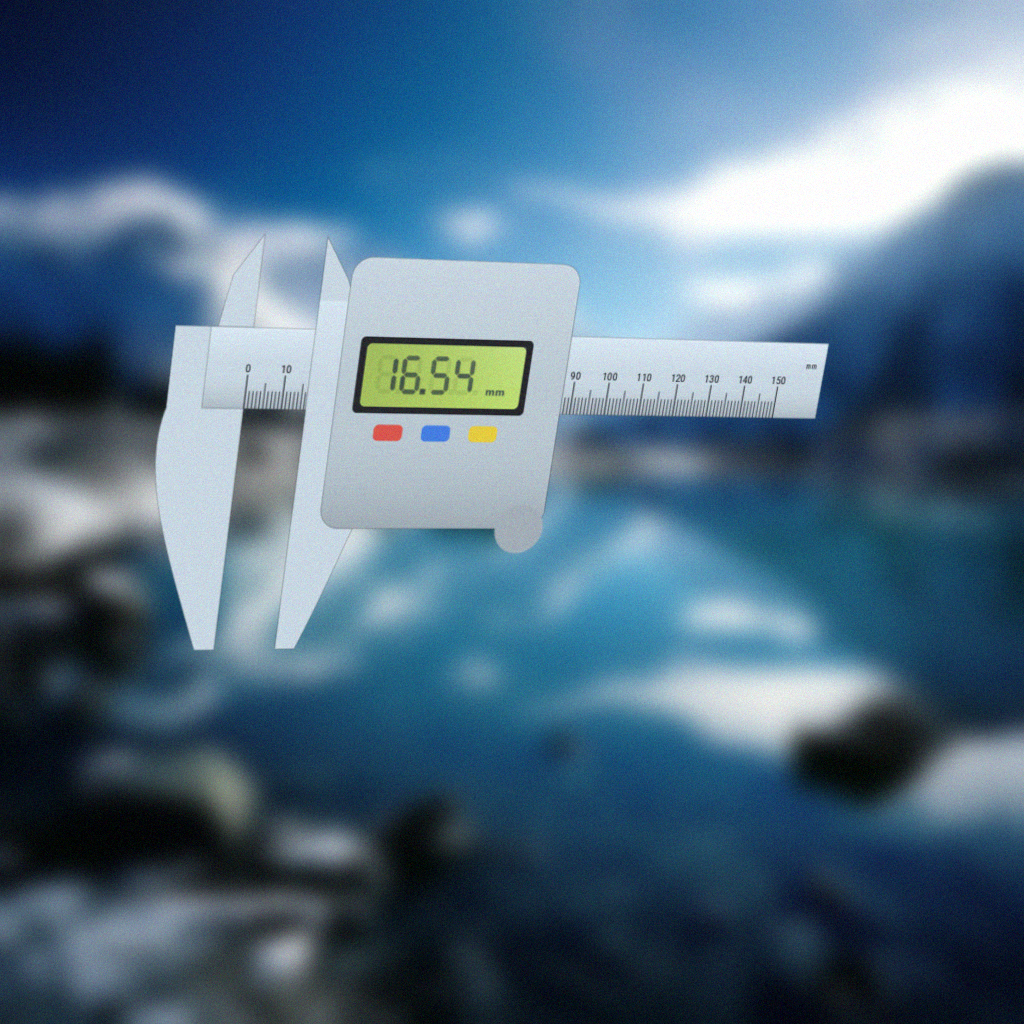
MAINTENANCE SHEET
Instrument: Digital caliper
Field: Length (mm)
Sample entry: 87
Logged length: 16.54
